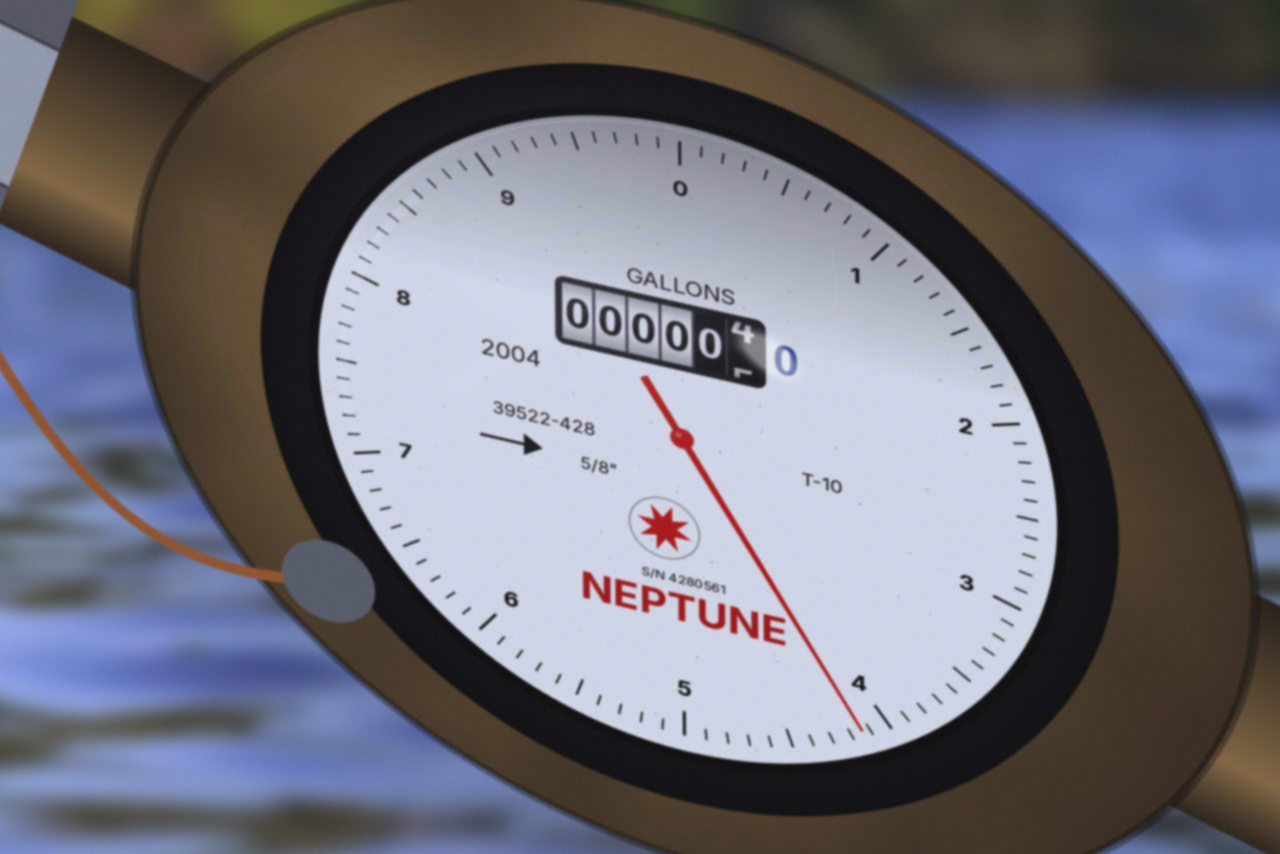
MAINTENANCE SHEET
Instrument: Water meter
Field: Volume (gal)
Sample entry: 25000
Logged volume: 44.1
